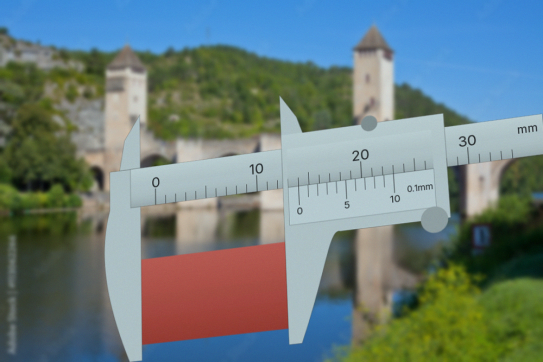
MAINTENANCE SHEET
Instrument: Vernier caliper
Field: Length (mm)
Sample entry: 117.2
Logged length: 14.0
